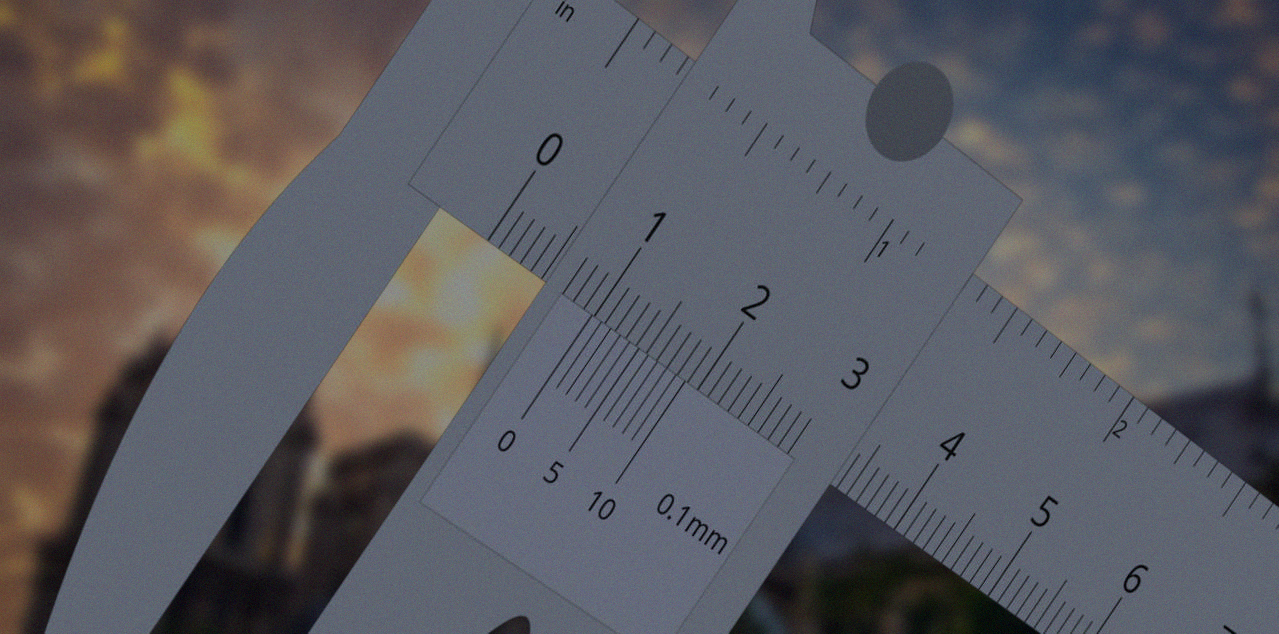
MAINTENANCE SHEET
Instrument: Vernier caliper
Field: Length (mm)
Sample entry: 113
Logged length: 9.8
